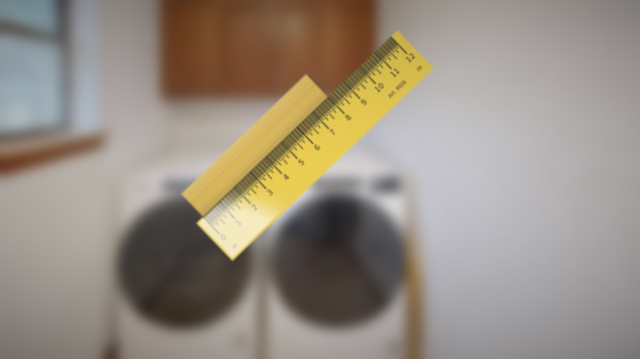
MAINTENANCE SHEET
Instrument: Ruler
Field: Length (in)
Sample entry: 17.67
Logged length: 8
